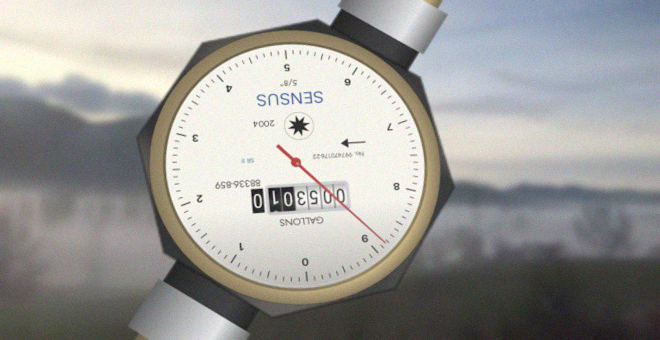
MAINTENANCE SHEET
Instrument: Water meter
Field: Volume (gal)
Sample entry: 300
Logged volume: 53008.8
